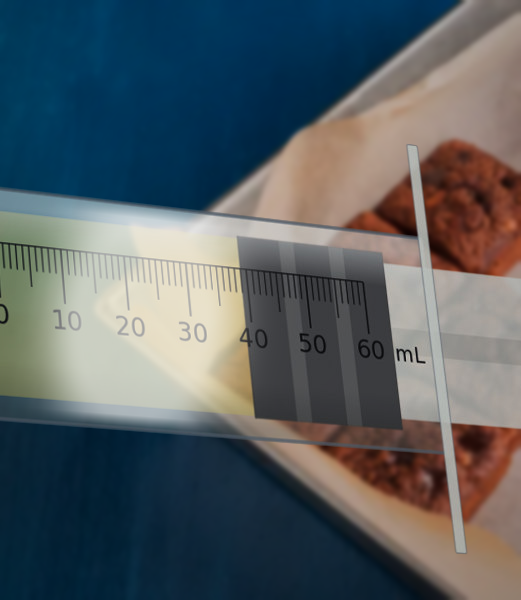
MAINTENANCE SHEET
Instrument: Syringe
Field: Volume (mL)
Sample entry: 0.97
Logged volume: 39
